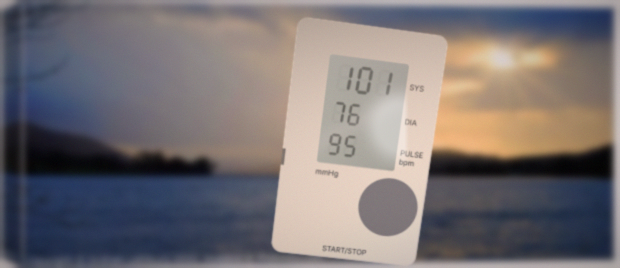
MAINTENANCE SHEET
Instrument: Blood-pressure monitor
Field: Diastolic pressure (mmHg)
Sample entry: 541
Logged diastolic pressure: 76
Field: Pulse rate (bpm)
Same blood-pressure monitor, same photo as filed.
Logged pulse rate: 95
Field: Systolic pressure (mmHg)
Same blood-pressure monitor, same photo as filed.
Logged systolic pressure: 101
